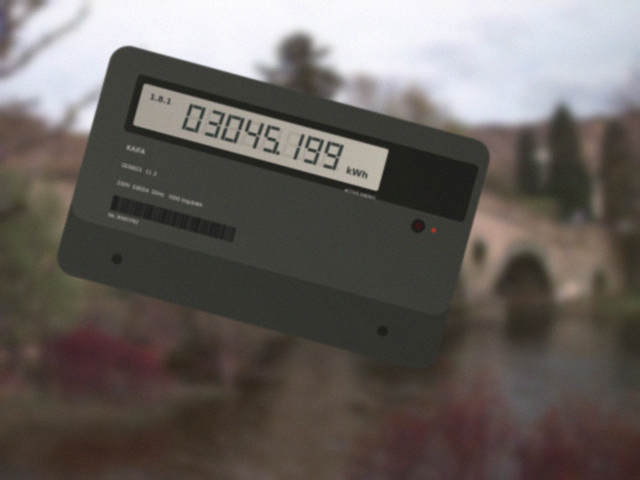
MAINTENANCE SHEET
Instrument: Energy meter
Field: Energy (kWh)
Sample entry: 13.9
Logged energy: 3045.199
